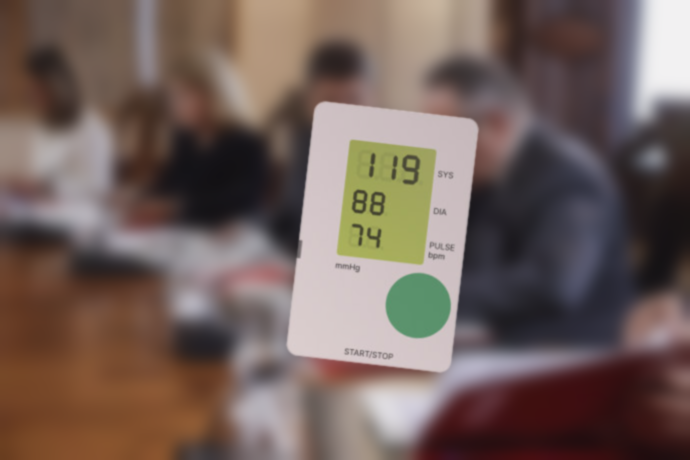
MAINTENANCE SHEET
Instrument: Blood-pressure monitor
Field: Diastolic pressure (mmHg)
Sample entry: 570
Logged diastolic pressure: 88
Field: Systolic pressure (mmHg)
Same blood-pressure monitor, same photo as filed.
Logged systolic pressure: 119
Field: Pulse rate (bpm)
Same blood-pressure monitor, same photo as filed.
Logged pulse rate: 74
